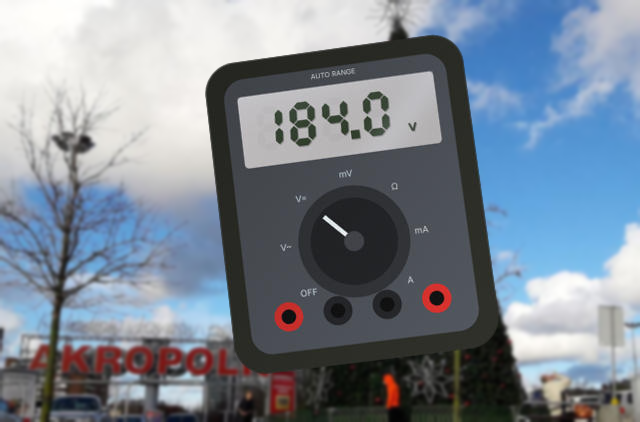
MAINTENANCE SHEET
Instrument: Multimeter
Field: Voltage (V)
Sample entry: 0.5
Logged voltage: 184.0
